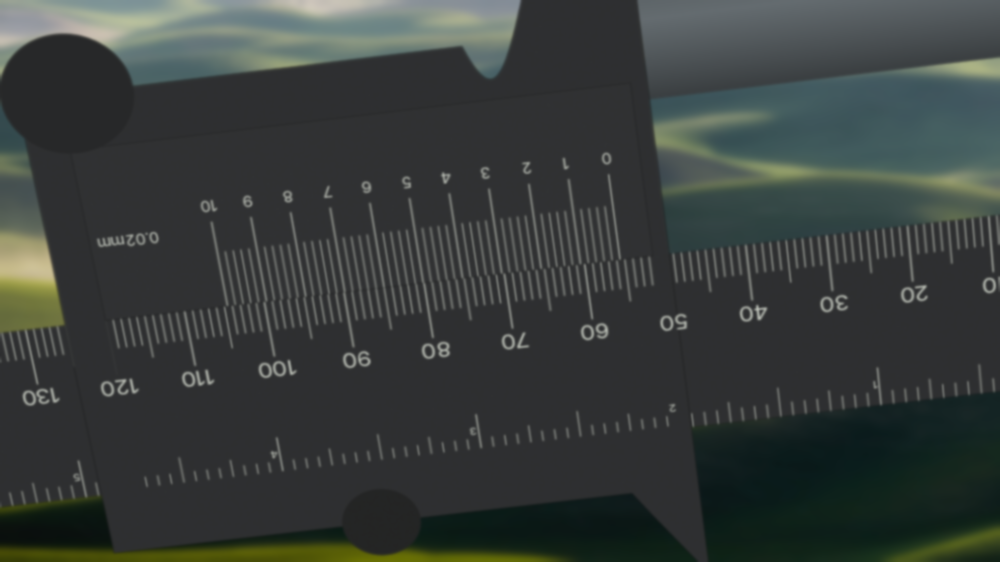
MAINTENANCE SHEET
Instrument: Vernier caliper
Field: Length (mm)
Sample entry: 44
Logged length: 55.6
